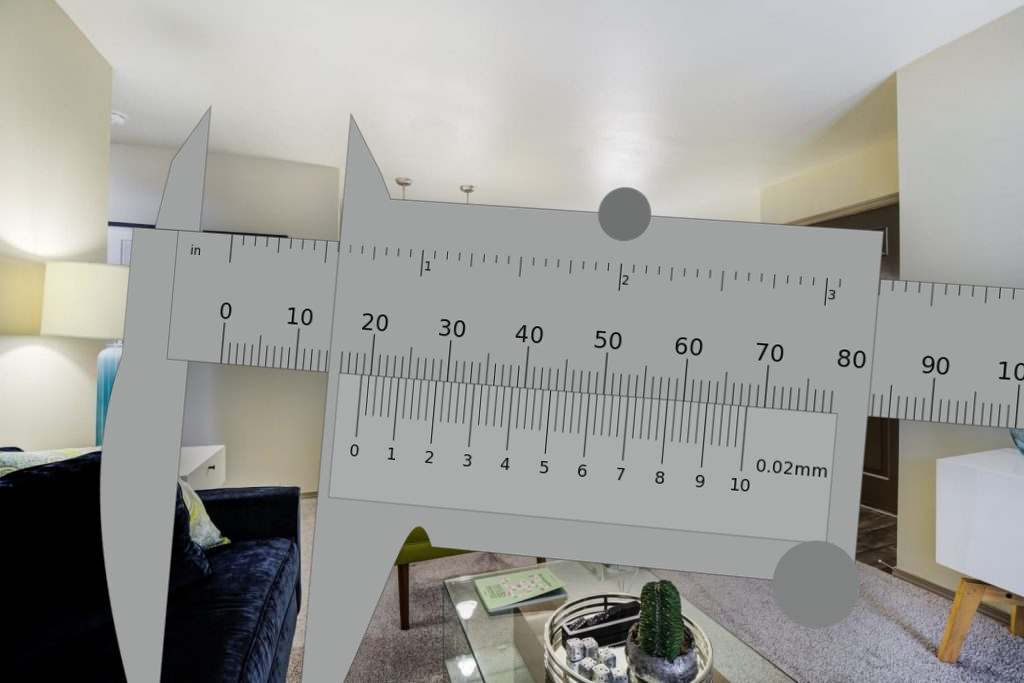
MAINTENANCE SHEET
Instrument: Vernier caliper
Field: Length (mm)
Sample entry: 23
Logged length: 18.8
